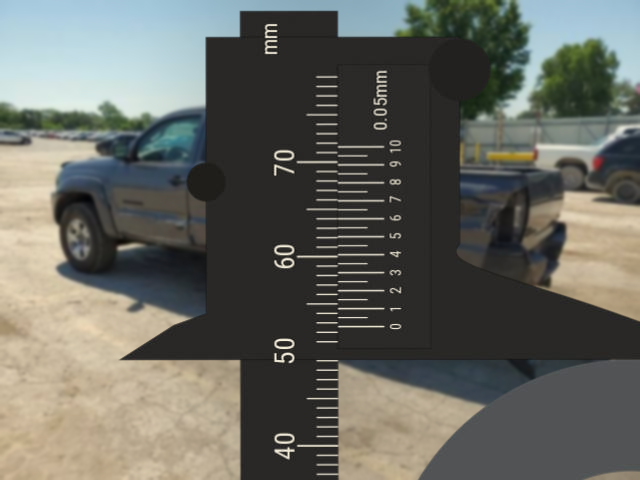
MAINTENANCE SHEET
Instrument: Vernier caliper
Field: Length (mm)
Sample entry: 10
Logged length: 52.6
